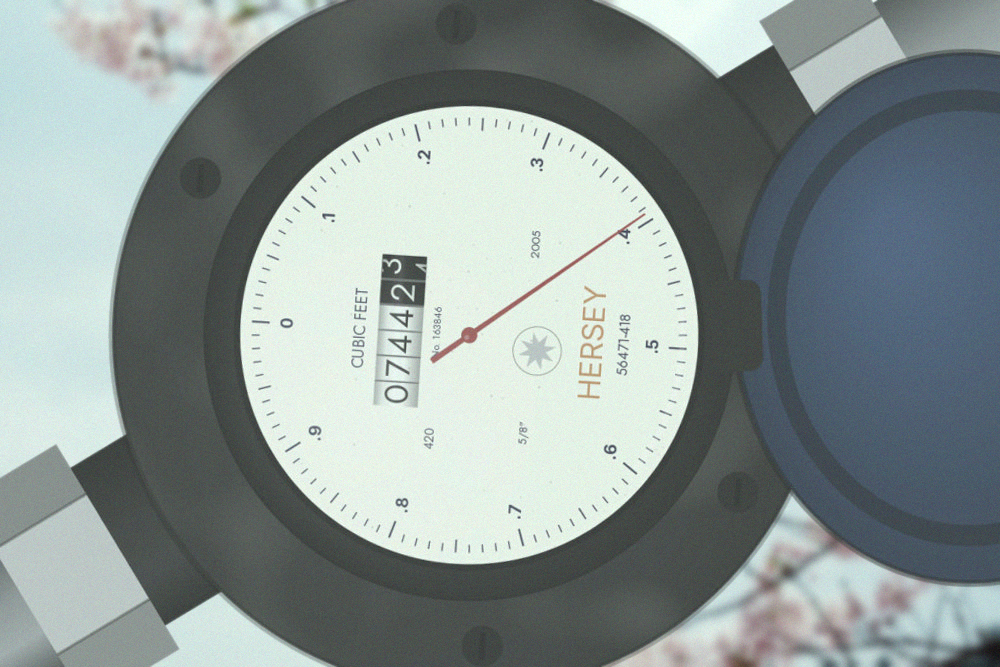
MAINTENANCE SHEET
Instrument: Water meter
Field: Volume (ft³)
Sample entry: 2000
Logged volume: 74423.39
